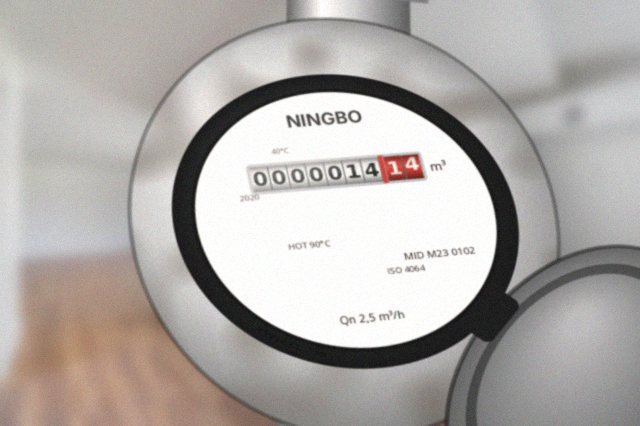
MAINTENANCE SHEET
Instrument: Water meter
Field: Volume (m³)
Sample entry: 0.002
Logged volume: 14.14
